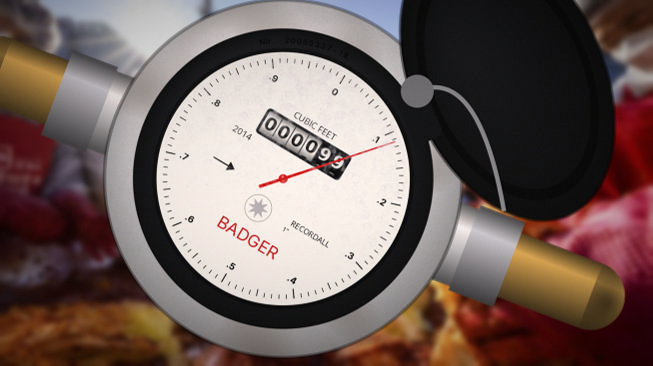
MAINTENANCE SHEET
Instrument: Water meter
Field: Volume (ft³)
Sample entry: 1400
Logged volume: 99.11
